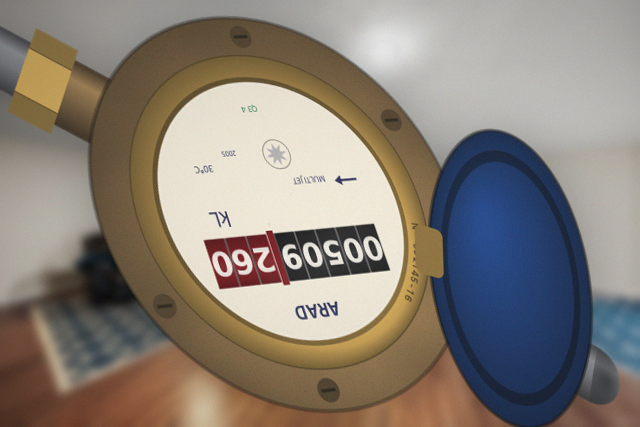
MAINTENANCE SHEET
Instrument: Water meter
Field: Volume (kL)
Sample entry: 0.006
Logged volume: 509.260
